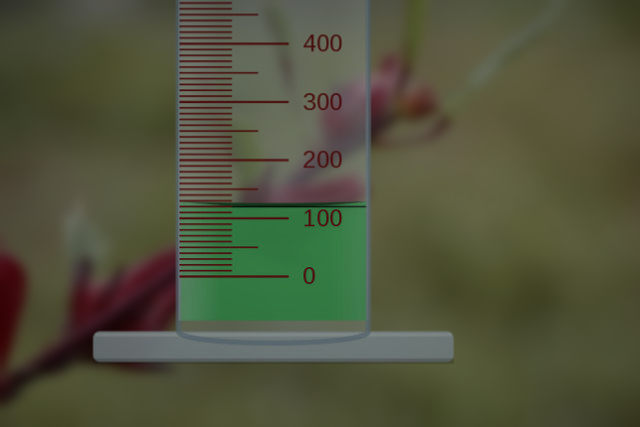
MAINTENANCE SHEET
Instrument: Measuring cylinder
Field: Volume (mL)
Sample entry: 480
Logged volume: 120
